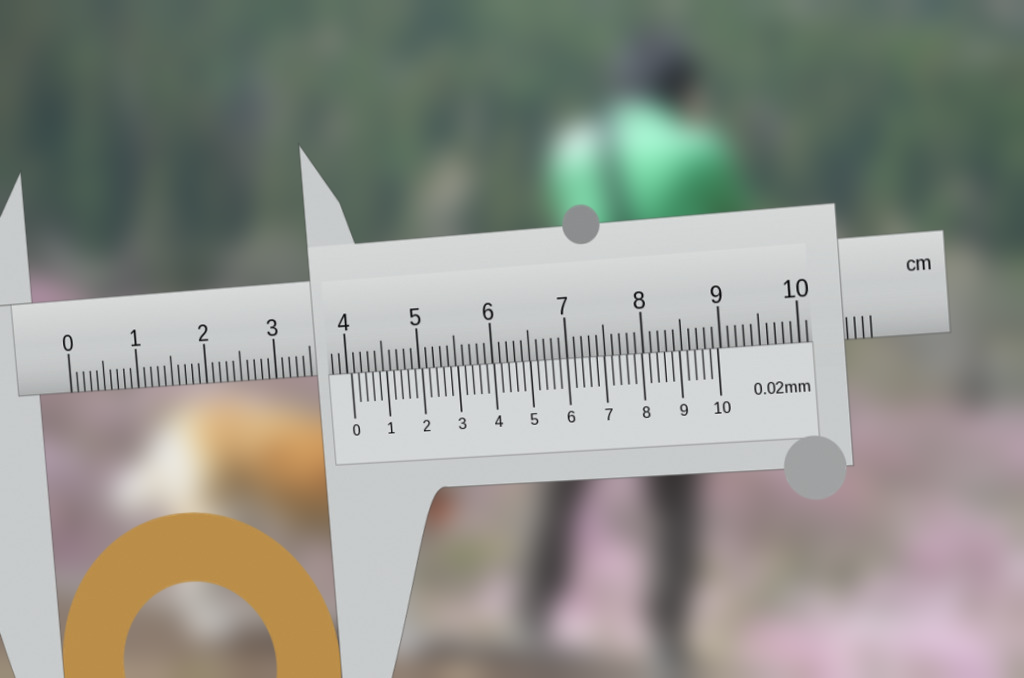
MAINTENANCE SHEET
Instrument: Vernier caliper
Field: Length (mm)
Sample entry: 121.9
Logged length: 40.6
